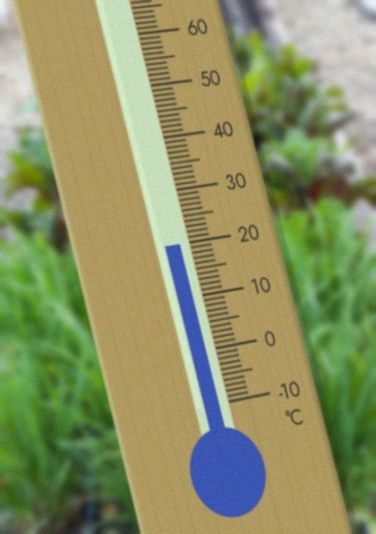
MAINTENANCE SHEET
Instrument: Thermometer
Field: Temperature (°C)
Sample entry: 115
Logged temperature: 20
